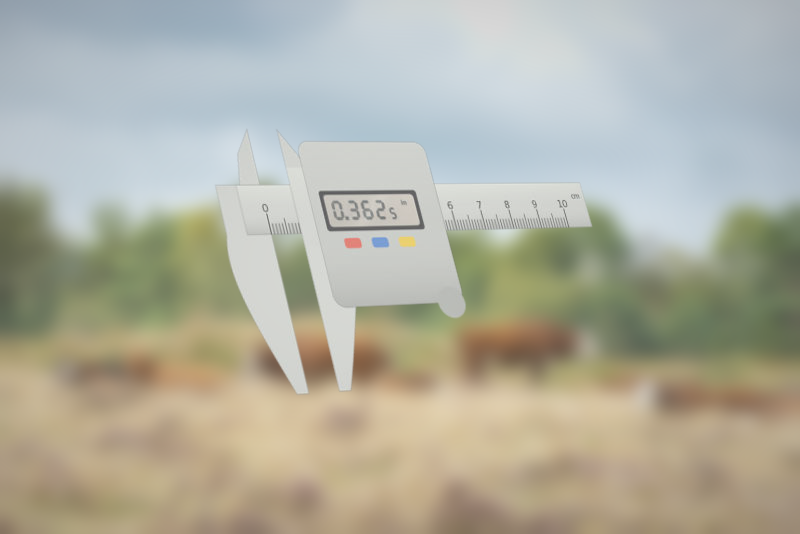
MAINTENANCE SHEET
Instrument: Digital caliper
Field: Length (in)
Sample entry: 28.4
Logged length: 0.3625
